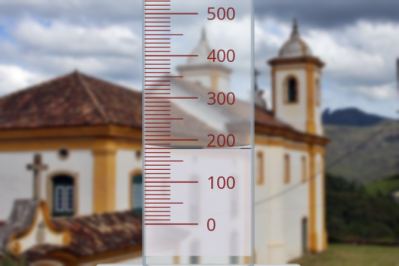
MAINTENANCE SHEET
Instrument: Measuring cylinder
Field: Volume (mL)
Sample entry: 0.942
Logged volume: 180
